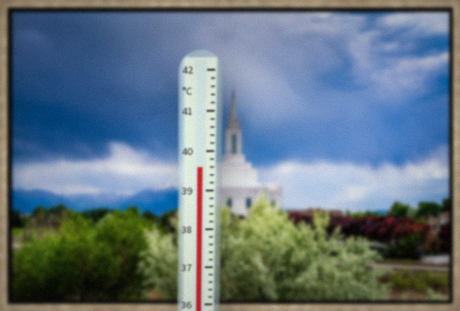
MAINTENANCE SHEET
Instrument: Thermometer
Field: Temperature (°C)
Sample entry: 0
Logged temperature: 39.6
